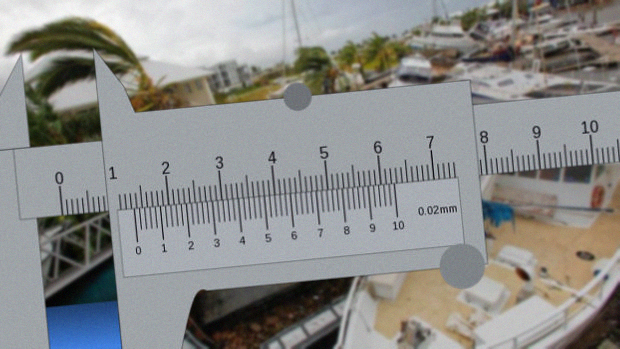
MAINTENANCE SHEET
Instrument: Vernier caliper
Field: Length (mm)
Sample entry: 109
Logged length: 13.5
